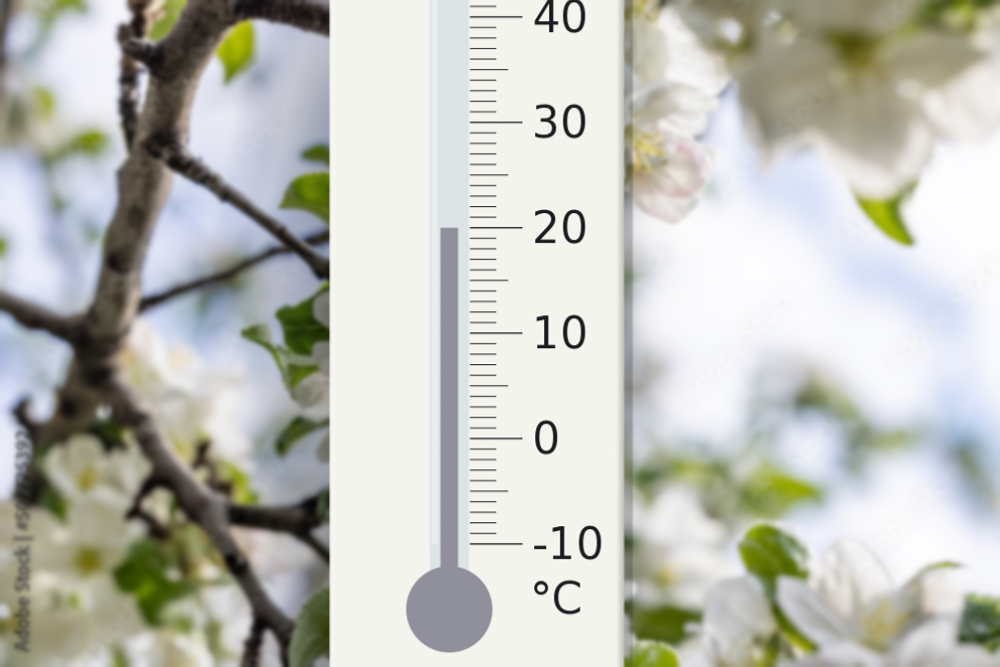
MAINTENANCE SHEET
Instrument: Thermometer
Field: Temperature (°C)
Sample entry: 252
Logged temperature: 20
